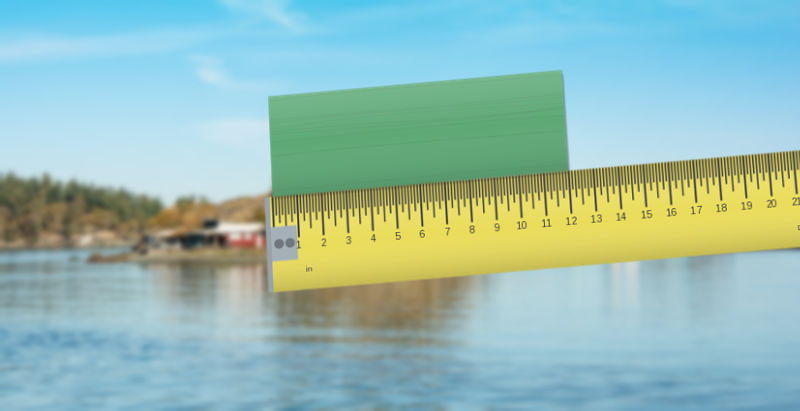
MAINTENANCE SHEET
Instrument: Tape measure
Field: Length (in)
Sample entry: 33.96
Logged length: 12
